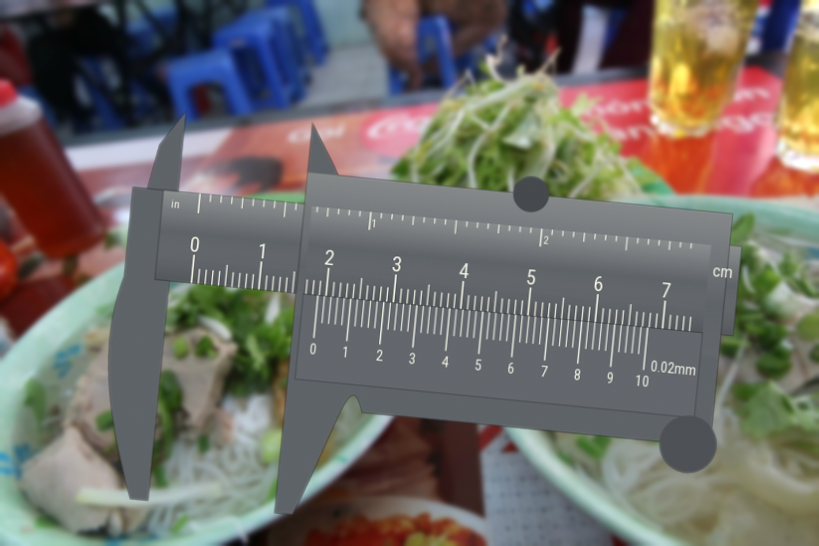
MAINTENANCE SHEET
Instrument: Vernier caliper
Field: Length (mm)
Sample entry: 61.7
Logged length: 18.8
